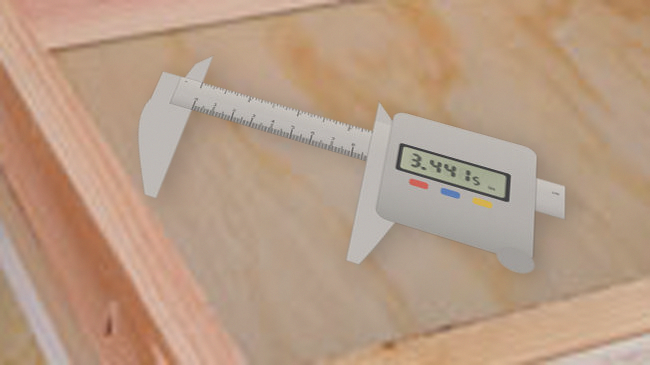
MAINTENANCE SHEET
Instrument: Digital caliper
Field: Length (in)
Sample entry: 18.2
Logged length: 3.4415
